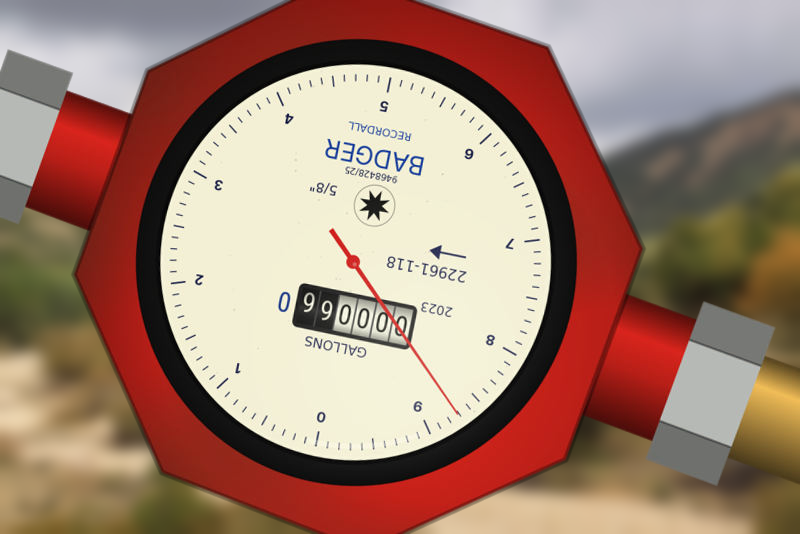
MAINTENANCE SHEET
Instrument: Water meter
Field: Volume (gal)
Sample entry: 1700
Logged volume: 658.7
